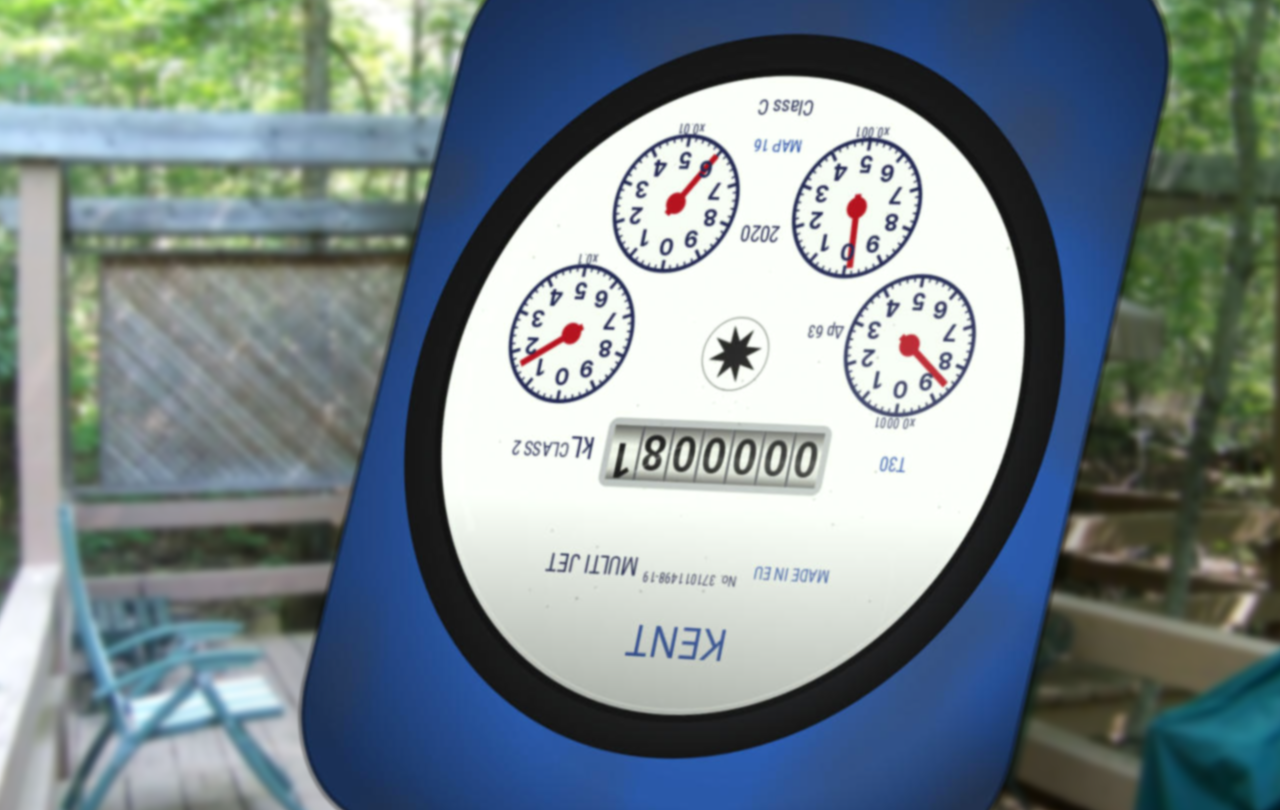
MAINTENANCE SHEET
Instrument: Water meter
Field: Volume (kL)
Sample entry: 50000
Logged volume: 81.1598
